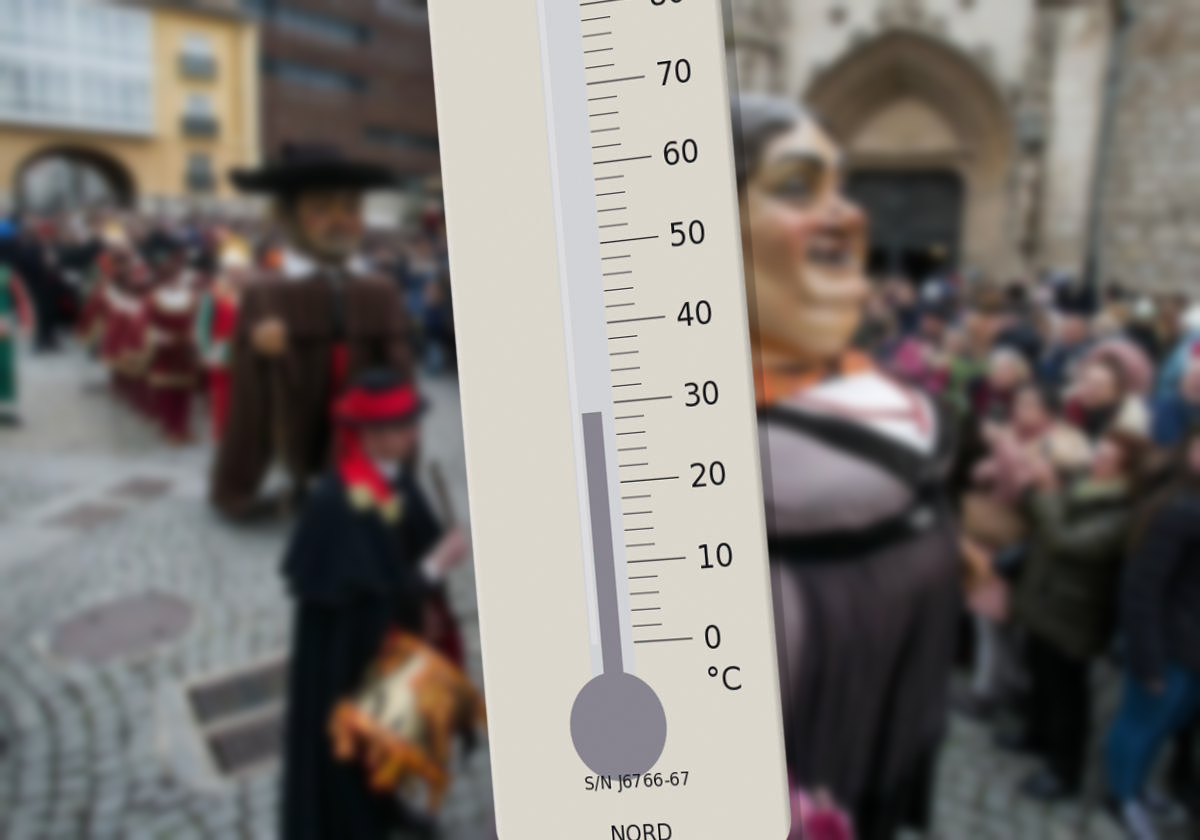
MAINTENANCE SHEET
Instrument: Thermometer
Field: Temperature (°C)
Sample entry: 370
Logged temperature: 29
